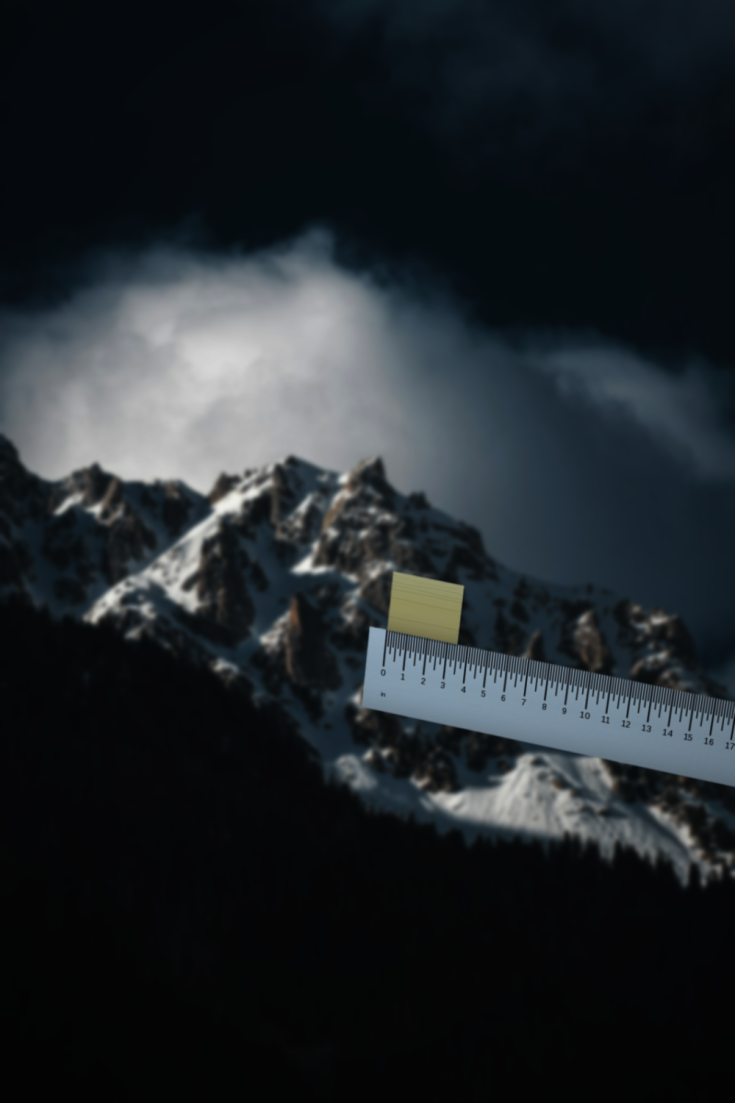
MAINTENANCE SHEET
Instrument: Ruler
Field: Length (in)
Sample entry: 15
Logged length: 3.5
